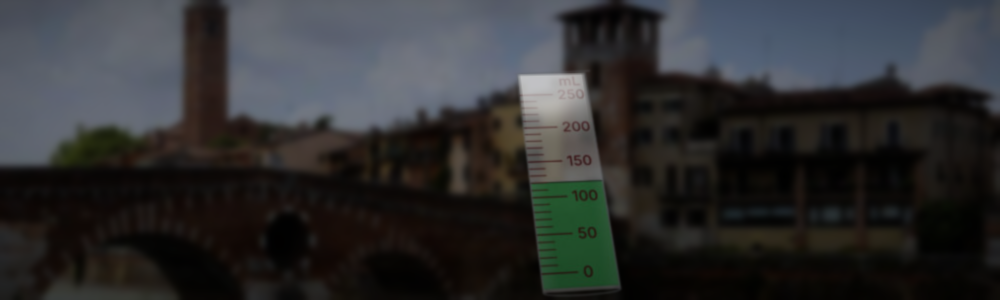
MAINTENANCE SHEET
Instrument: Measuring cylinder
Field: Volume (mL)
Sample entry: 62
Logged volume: 120
